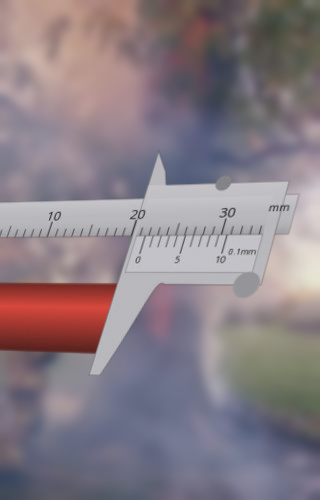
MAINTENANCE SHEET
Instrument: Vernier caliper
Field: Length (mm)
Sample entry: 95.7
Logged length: 21.6
